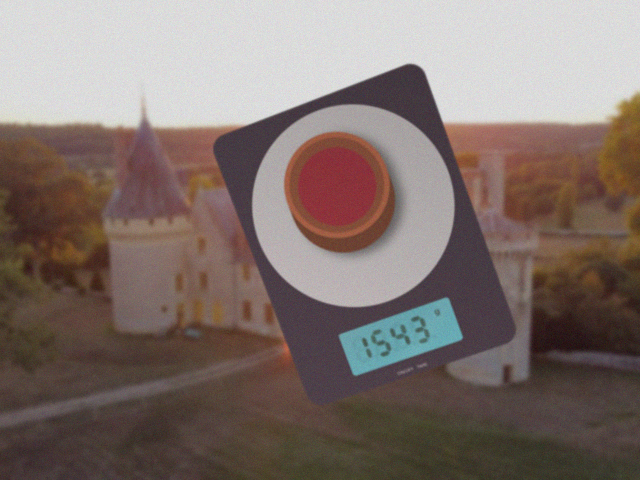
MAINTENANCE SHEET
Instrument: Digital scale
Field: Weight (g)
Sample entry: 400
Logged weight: 1543
